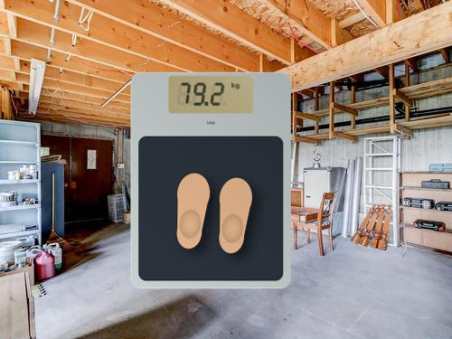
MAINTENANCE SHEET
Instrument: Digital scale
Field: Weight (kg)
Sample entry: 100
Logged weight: 79.2
